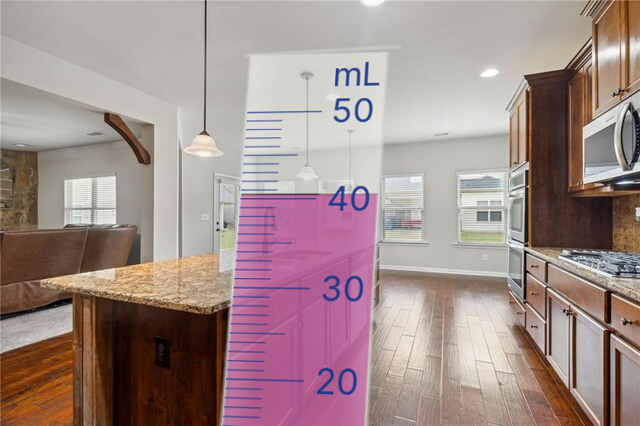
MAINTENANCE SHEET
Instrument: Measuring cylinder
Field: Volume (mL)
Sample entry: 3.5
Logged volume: 40.5
